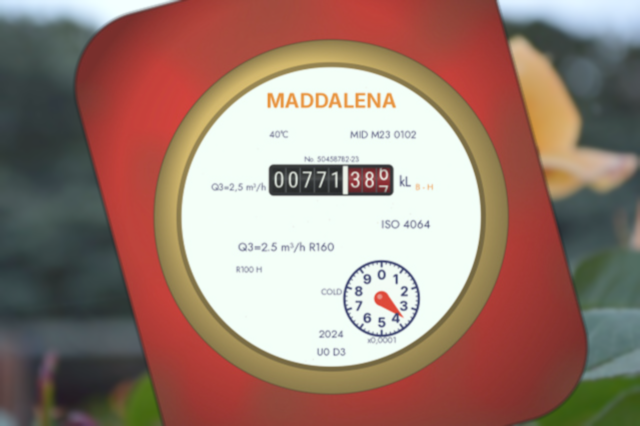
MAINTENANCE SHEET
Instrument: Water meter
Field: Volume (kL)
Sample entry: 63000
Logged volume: 771.3863
